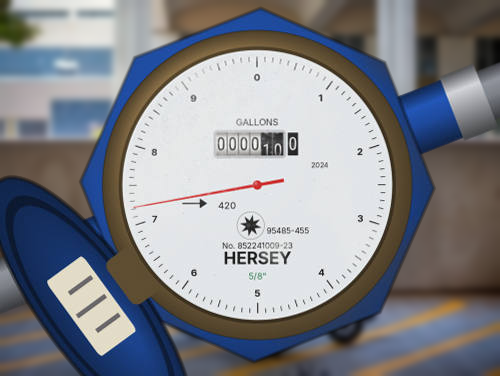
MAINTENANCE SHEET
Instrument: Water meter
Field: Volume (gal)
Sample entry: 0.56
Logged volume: 97.2
